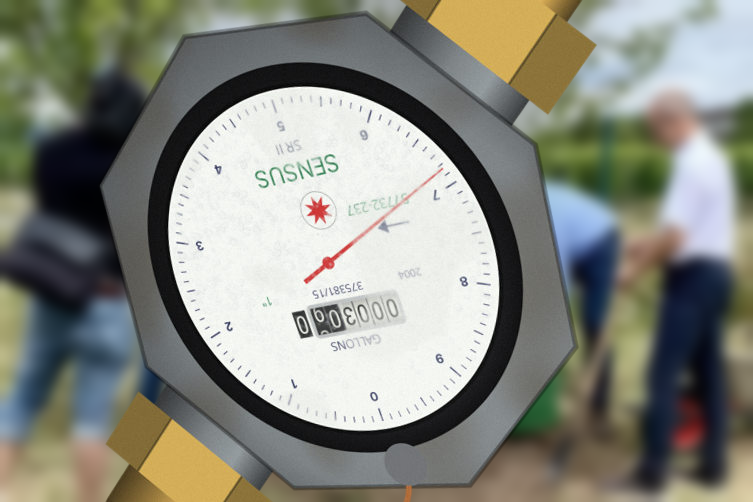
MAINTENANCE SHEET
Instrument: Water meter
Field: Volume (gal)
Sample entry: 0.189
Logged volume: 3086.8
